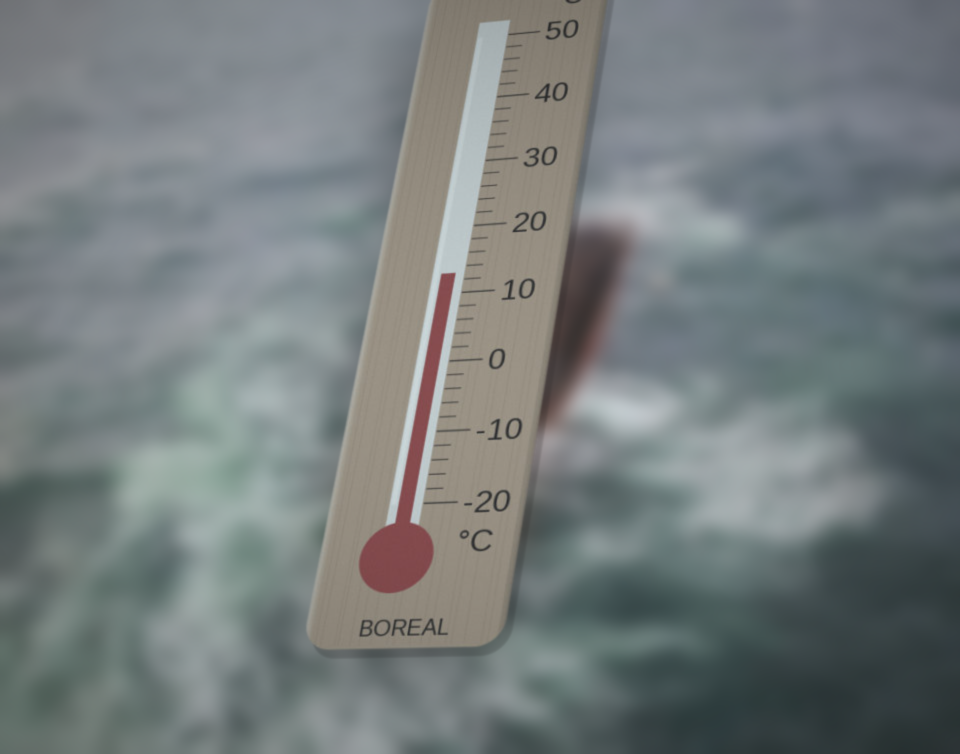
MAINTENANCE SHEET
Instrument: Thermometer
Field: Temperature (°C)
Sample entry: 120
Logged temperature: 13
